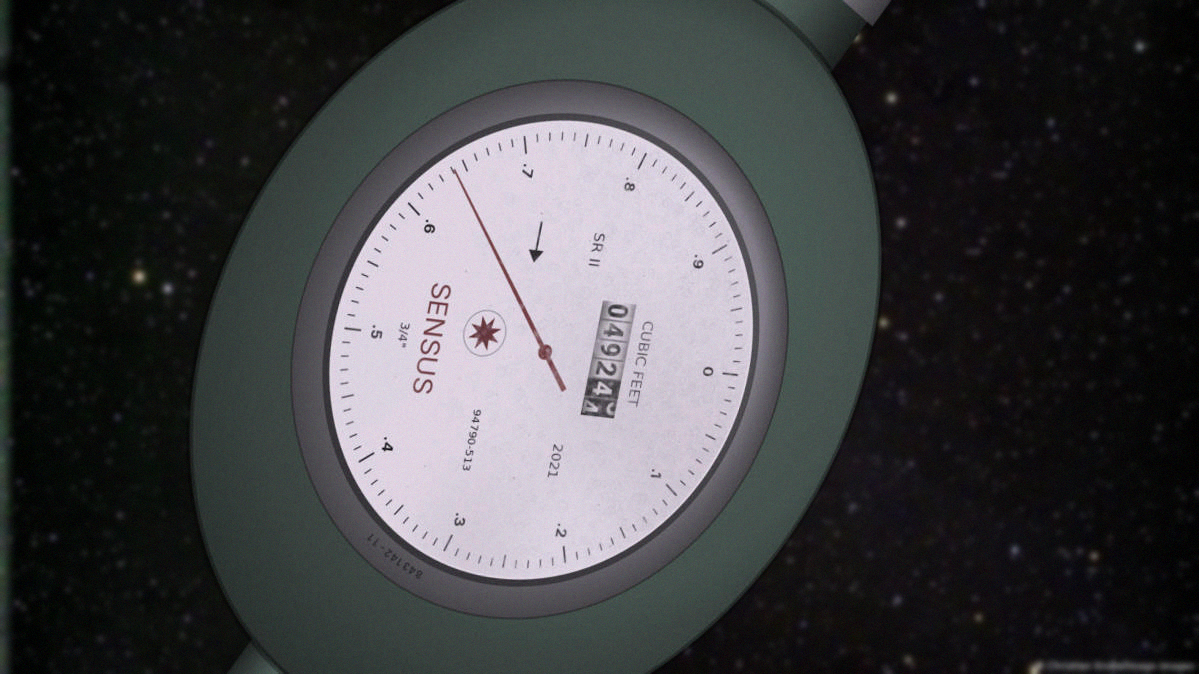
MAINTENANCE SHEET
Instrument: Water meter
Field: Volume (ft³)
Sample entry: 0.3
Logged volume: 49243.64
